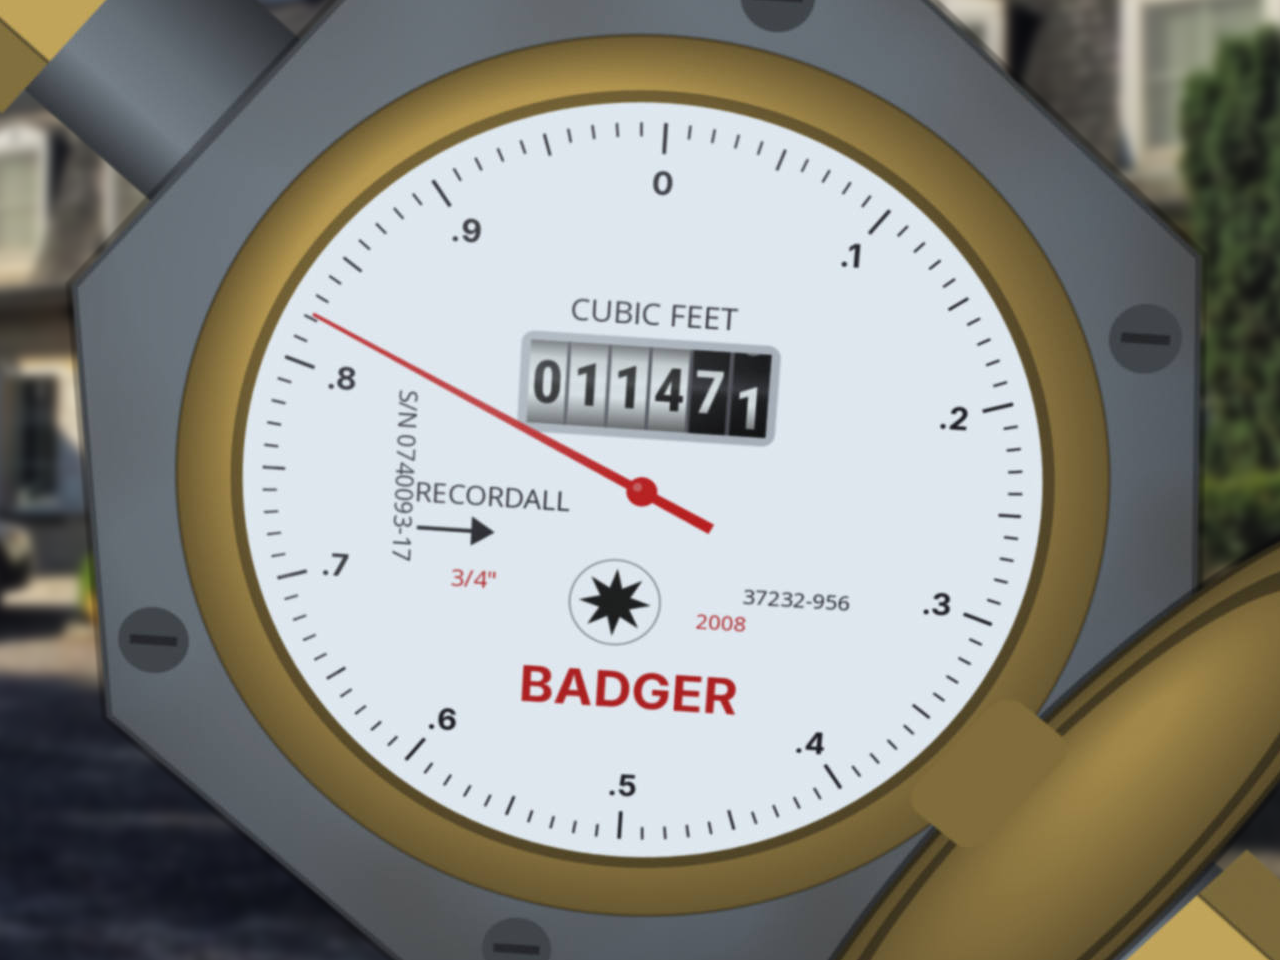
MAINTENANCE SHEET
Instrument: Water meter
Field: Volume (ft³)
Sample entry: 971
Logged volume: 11470.82
